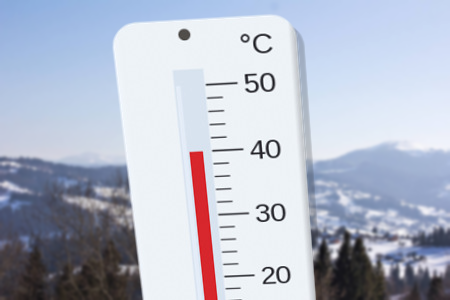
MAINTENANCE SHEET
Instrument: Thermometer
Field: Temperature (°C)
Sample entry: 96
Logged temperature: 40
